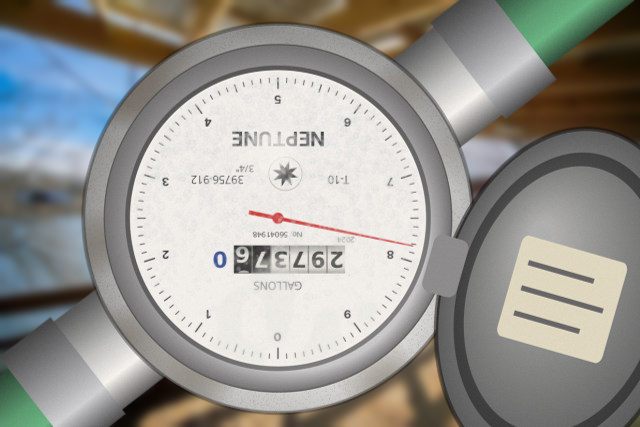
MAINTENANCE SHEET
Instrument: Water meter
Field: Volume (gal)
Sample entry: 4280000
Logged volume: 2973757.8
